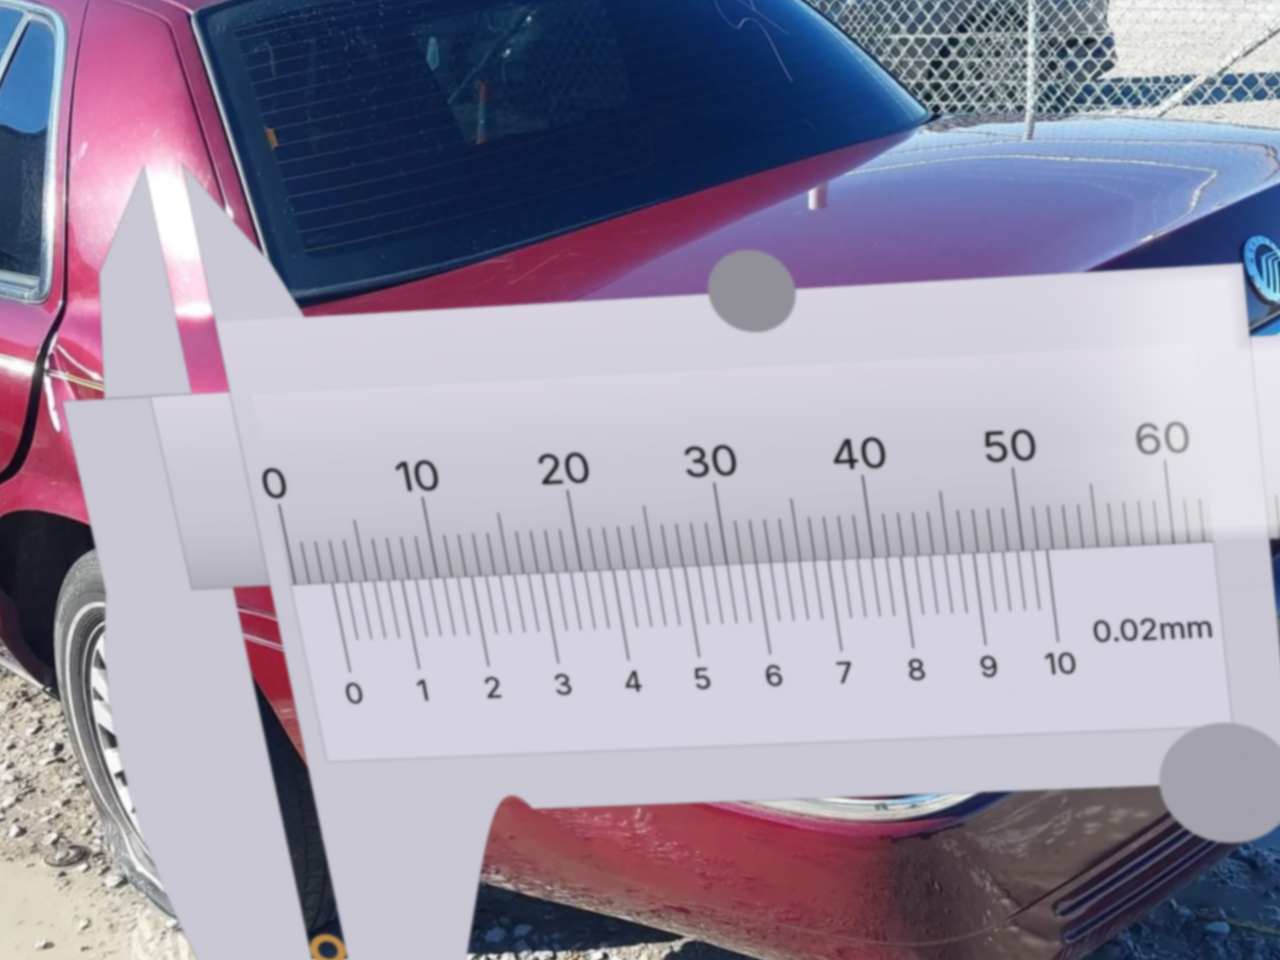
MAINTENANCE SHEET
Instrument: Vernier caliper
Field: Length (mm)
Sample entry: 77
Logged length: 2.6
